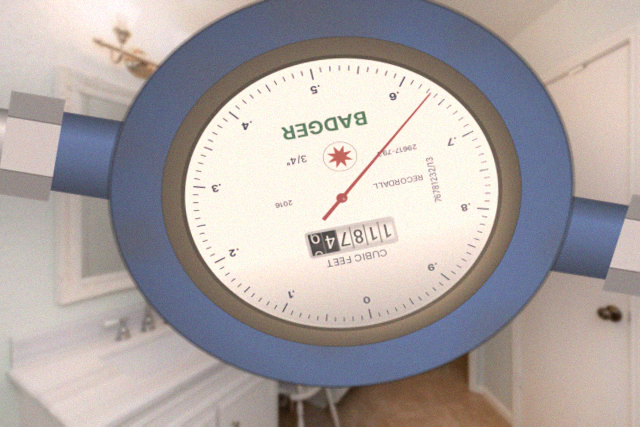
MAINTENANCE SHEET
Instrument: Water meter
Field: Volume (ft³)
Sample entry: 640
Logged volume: 118748.63
